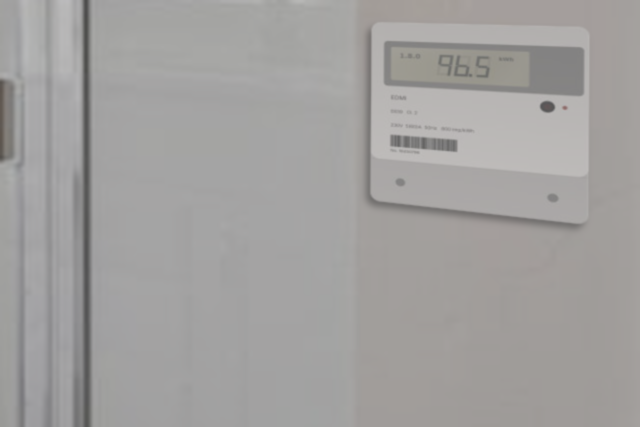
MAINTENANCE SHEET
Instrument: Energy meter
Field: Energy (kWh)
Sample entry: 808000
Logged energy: 96.5
